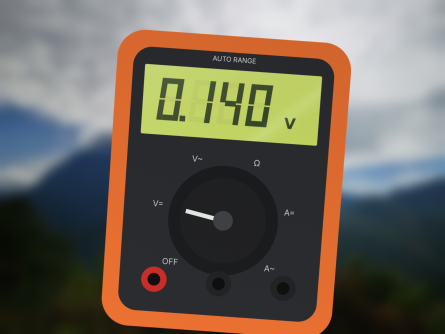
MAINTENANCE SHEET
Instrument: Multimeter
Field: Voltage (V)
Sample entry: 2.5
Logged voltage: 0.140
